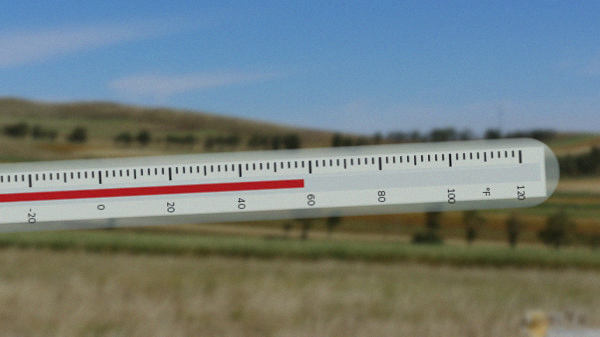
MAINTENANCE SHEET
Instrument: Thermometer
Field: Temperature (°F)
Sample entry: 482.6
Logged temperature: 58
